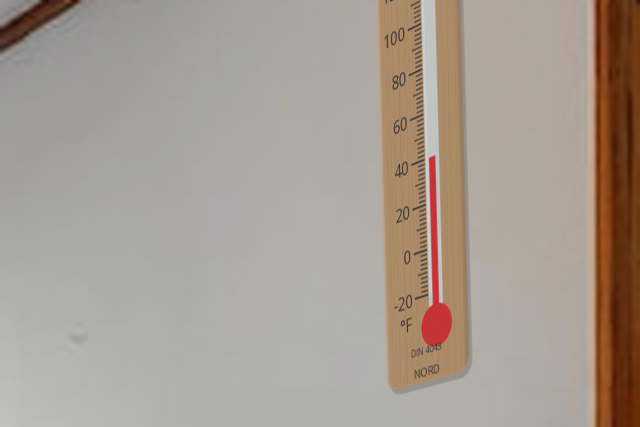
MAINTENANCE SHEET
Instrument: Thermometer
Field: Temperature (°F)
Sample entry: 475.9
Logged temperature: 40
